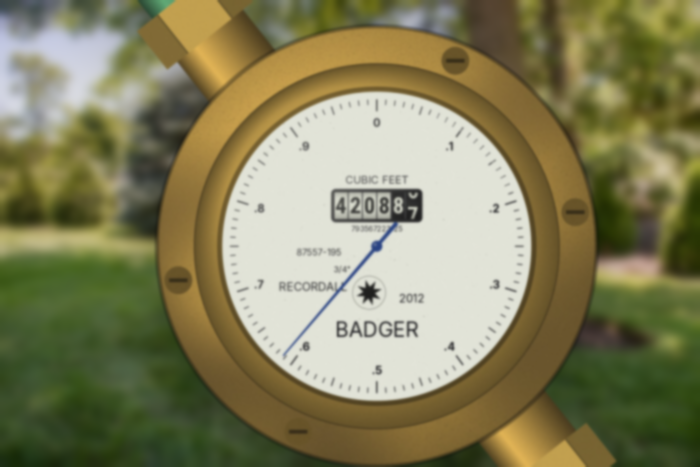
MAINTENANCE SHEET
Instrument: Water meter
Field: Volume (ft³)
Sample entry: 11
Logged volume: 420886.61
